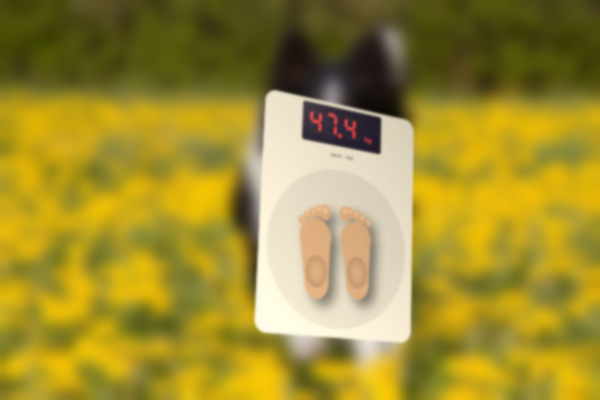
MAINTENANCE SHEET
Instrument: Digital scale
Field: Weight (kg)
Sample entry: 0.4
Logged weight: 47.4
